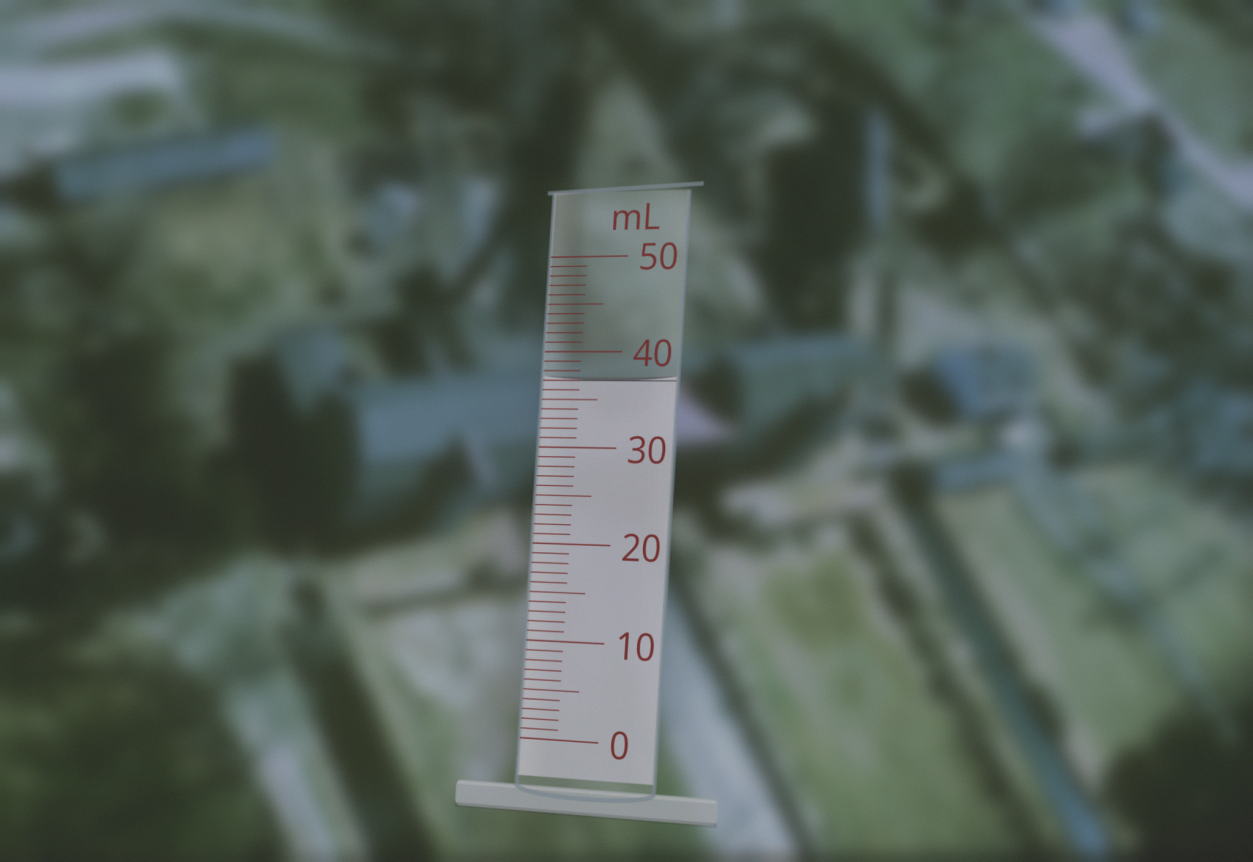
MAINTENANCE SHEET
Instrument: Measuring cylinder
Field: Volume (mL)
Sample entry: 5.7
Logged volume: 37
